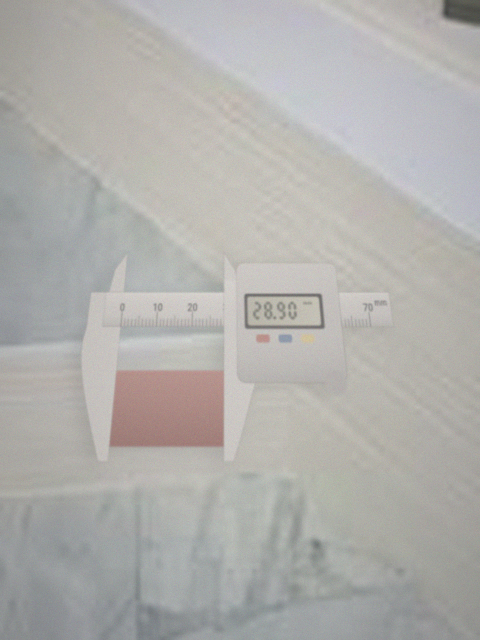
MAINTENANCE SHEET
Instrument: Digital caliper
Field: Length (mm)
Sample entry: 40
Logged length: 28.90
